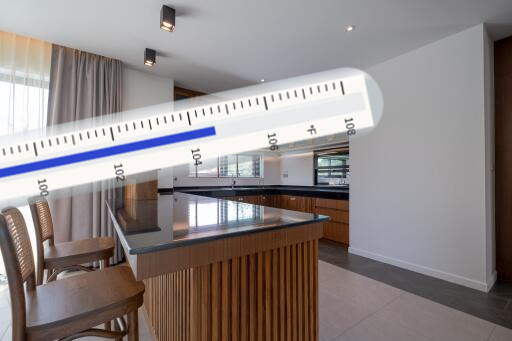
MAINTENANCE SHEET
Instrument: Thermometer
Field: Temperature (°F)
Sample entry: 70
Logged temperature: 104.6
